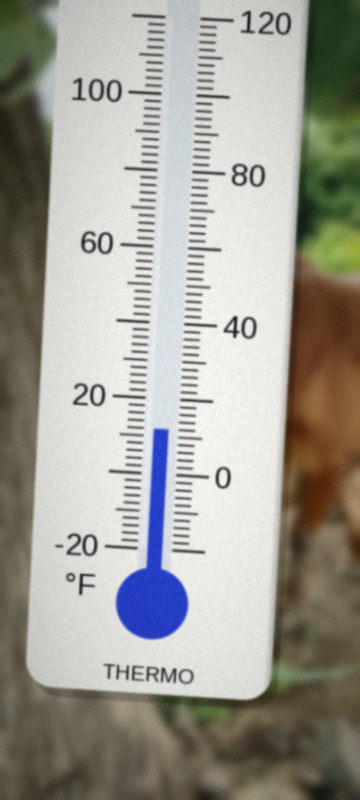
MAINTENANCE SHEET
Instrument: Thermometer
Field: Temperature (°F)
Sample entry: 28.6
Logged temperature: 12
